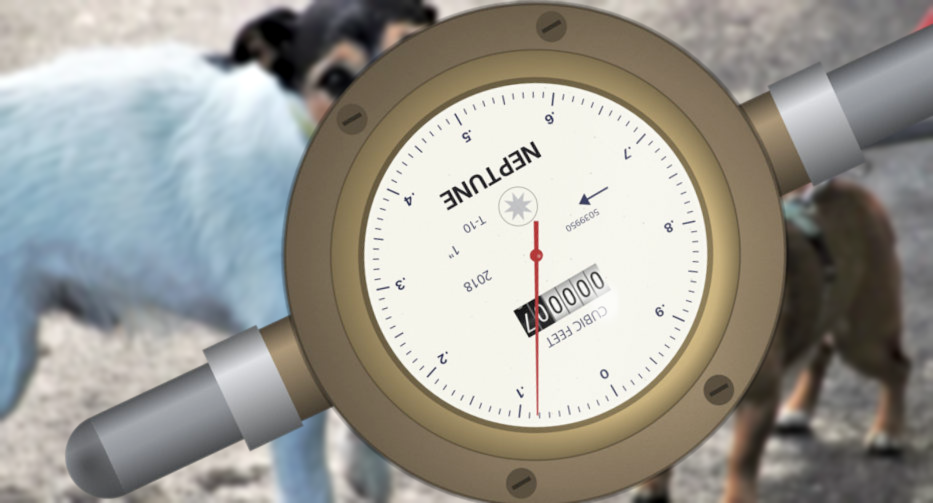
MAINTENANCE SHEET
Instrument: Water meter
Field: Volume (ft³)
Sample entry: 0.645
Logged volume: 7.08
